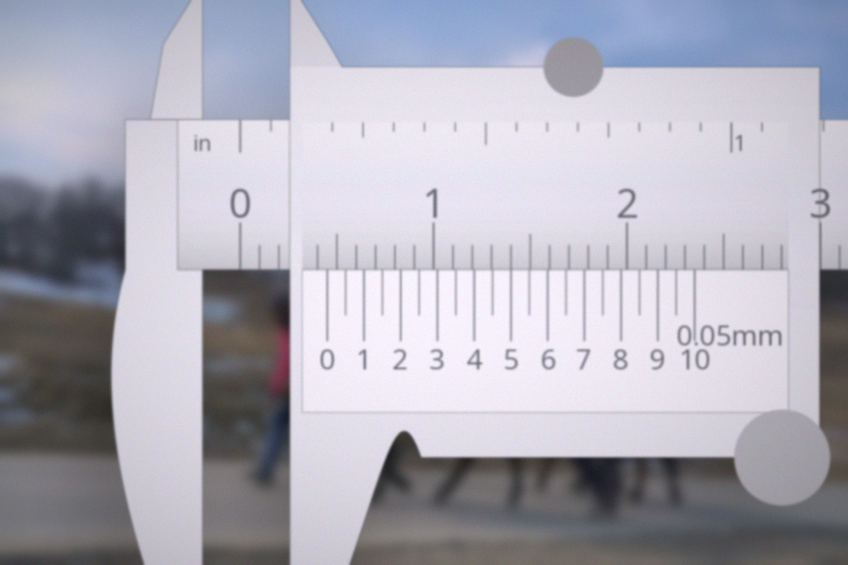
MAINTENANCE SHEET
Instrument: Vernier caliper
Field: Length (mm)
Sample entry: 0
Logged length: 4.5
